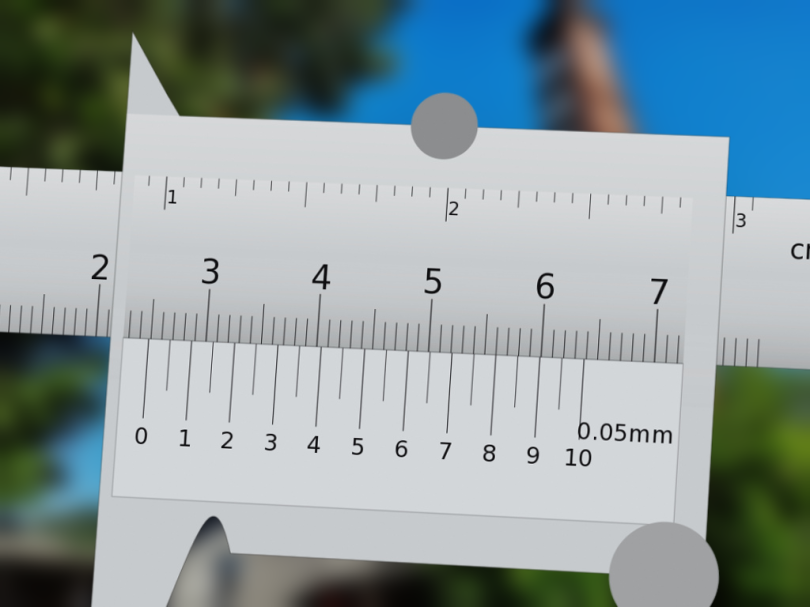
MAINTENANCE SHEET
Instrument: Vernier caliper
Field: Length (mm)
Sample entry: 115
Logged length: 24.8
